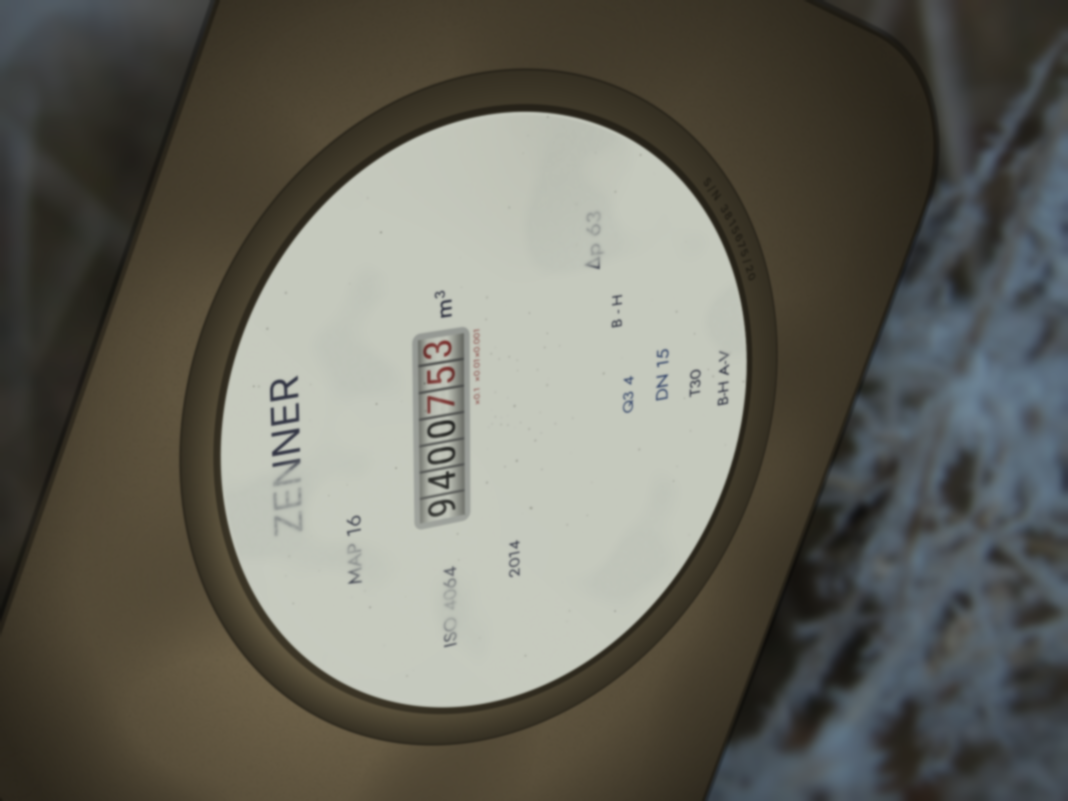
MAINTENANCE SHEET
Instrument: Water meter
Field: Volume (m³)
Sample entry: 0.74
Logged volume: 9400.753
